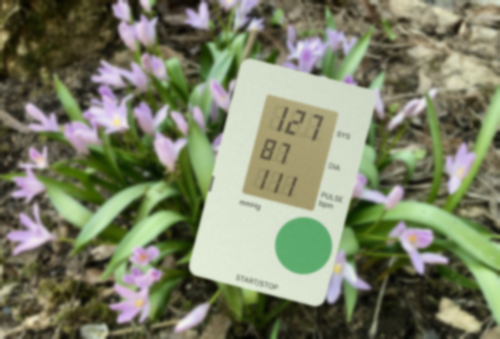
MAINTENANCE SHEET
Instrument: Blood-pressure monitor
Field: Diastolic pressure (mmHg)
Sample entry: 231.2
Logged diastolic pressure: 87
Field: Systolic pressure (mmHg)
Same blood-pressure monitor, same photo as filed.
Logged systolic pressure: 127
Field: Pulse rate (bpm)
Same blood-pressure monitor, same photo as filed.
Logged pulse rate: 111
